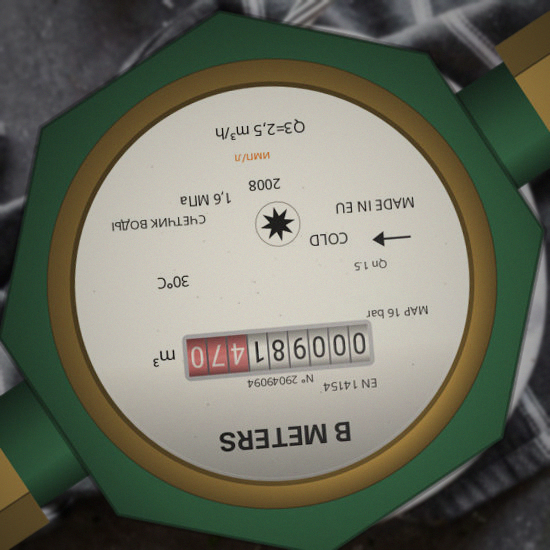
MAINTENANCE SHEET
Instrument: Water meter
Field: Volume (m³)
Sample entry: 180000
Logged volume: 981.470
